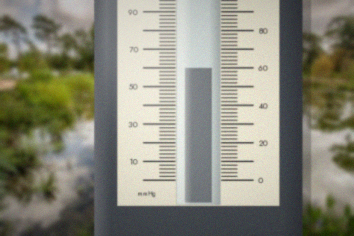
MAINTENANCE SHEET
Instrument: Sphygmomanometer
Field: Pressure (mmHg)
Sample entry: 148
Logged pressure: 60
